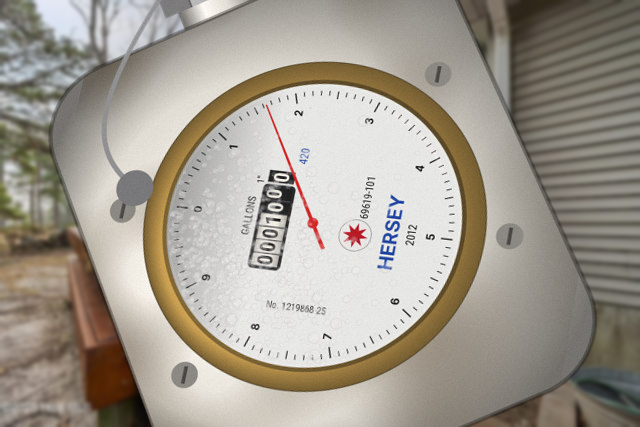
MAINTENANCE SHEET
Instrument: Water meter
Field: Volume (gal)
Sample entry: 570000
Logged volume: 1001.6
